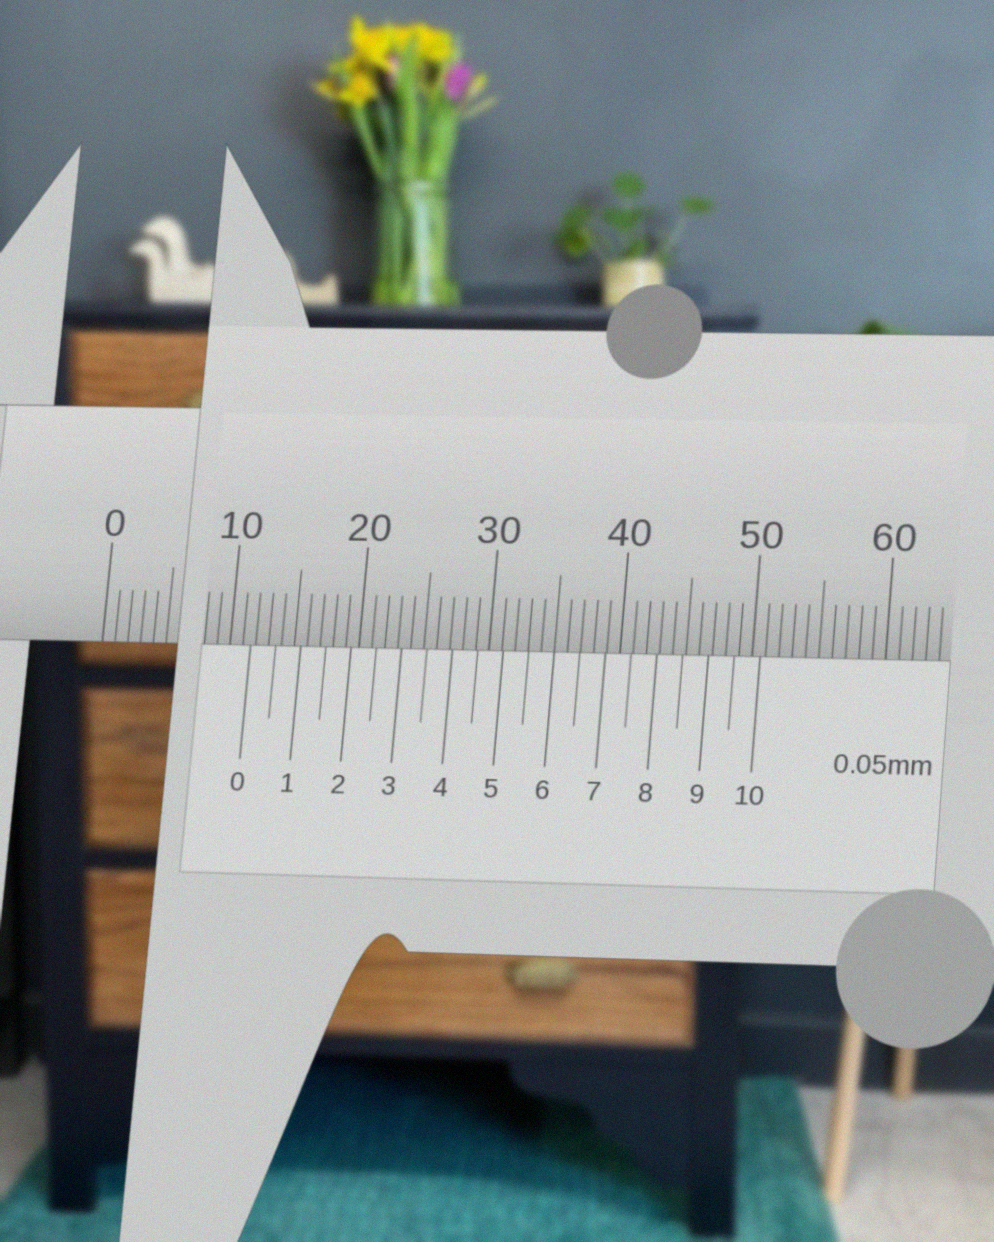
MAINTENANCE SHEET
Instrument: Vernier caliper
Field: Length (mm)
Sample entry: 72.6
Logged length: 11.6
